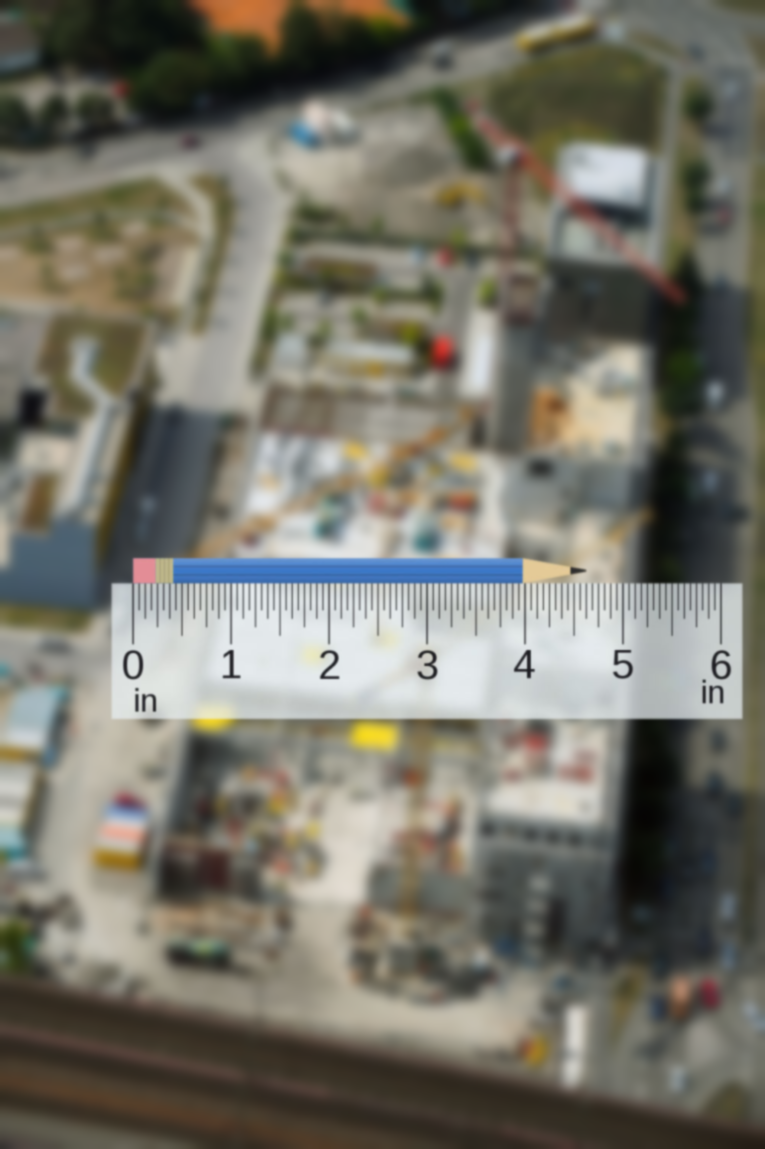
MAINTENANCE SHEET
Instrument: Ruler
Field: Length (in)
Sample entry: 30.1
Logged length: 4.625
